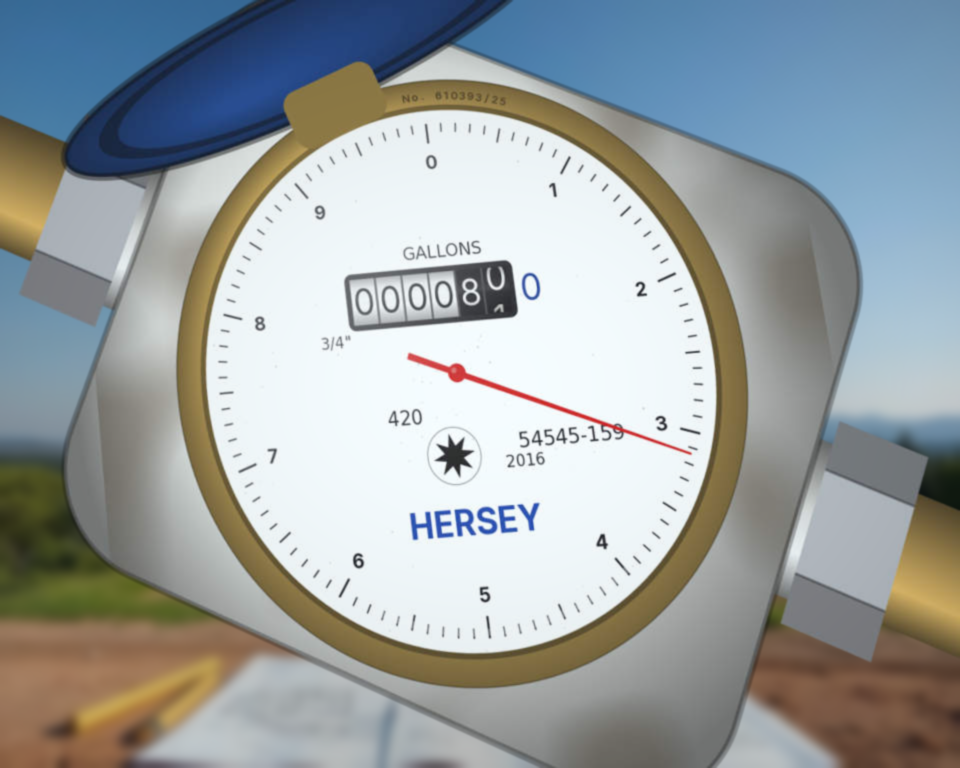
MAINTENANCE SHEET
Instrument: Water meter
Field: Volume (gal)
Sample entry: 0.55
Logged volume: 803.1
